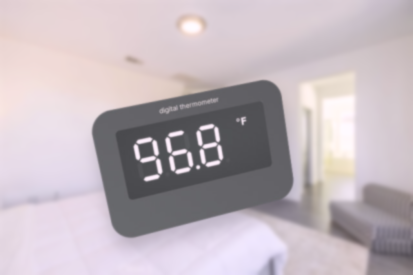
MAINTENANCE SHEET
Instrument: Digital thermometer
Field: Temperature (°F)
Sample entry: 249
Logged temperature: 96.8
